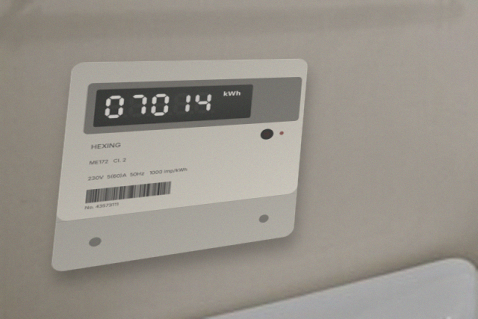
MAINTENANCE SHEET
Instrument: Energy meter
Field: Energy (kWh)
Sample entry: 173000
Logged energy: 7014
